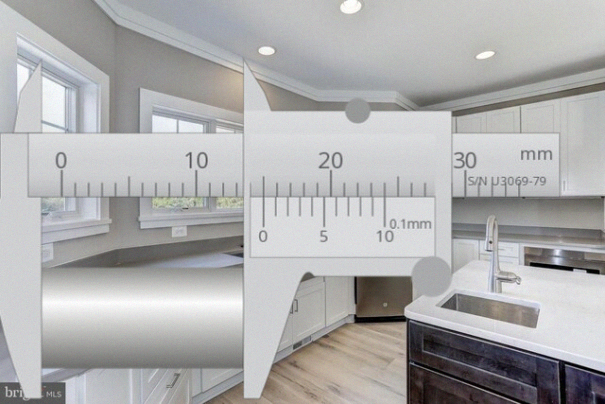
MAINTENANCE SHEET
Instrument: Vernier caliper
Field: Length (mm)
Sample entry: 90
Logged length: 15.0
